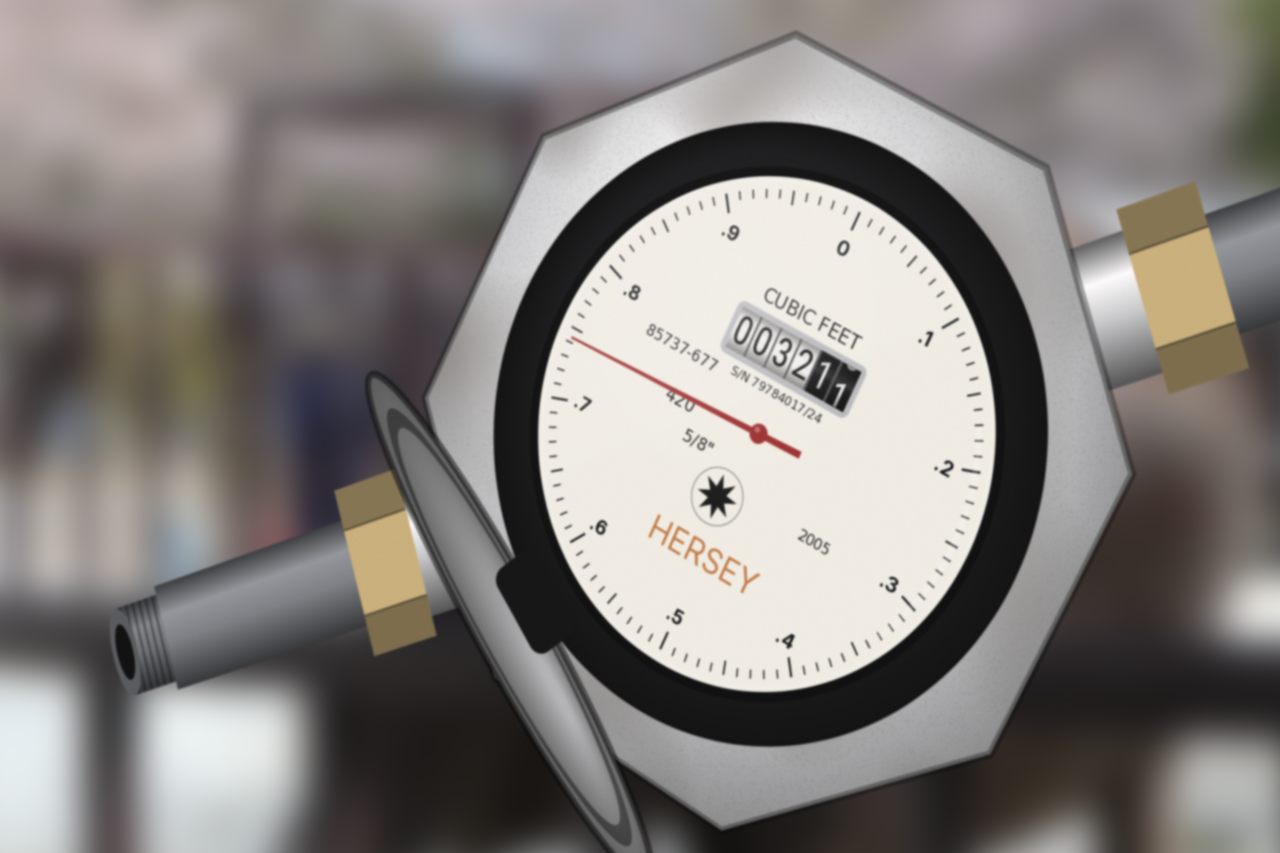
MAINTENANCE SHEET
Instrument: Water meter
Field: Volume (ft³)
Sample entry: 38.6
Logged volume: 3210.74
